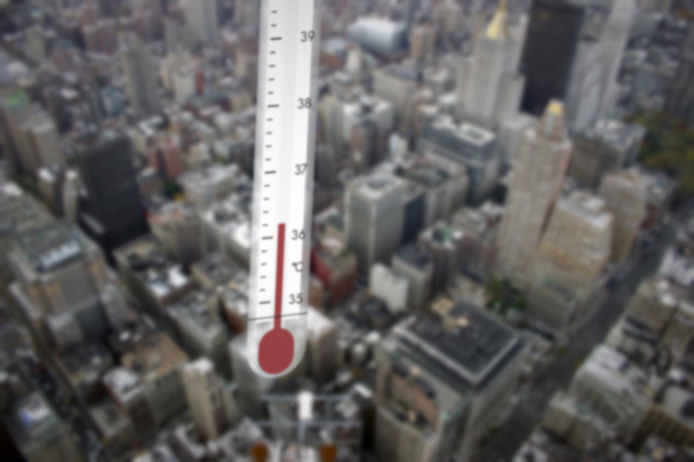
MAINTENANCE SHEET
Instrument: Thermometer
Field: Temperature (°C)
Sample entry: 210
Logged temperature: 36.2
